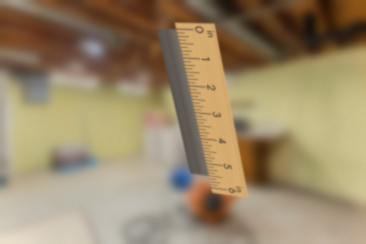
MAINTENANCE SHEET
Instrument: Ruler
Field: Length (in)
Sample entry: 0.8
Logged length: 5.5
